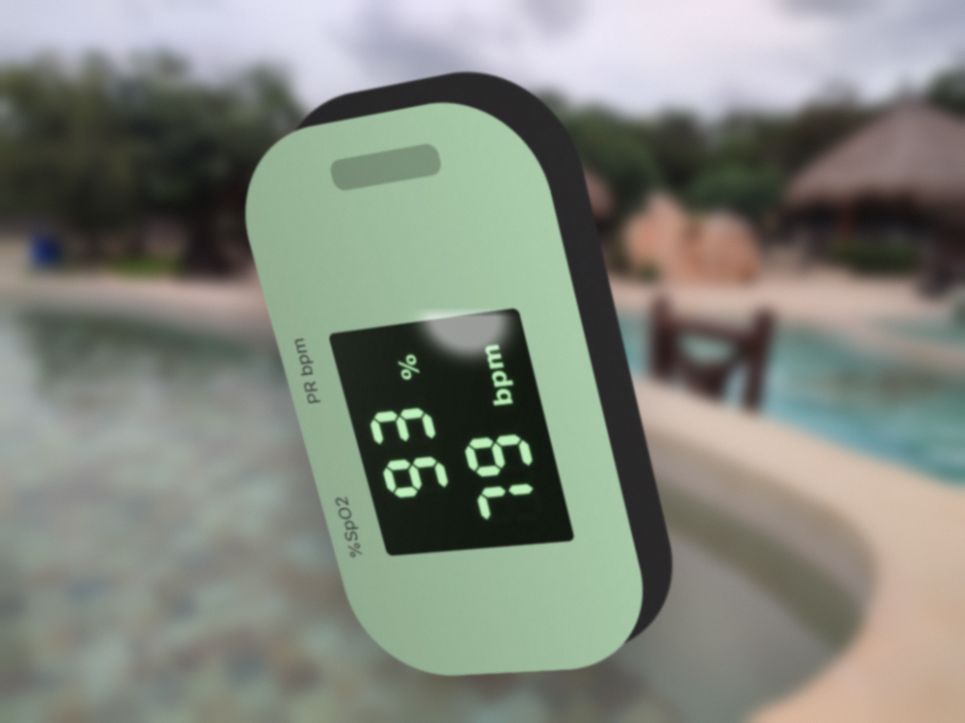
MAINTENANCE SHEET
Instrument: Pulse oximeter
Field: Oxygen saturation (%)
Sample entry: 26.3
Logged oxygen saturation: 93
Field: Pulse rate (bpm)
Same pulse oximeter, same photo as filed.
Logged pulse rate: 79
